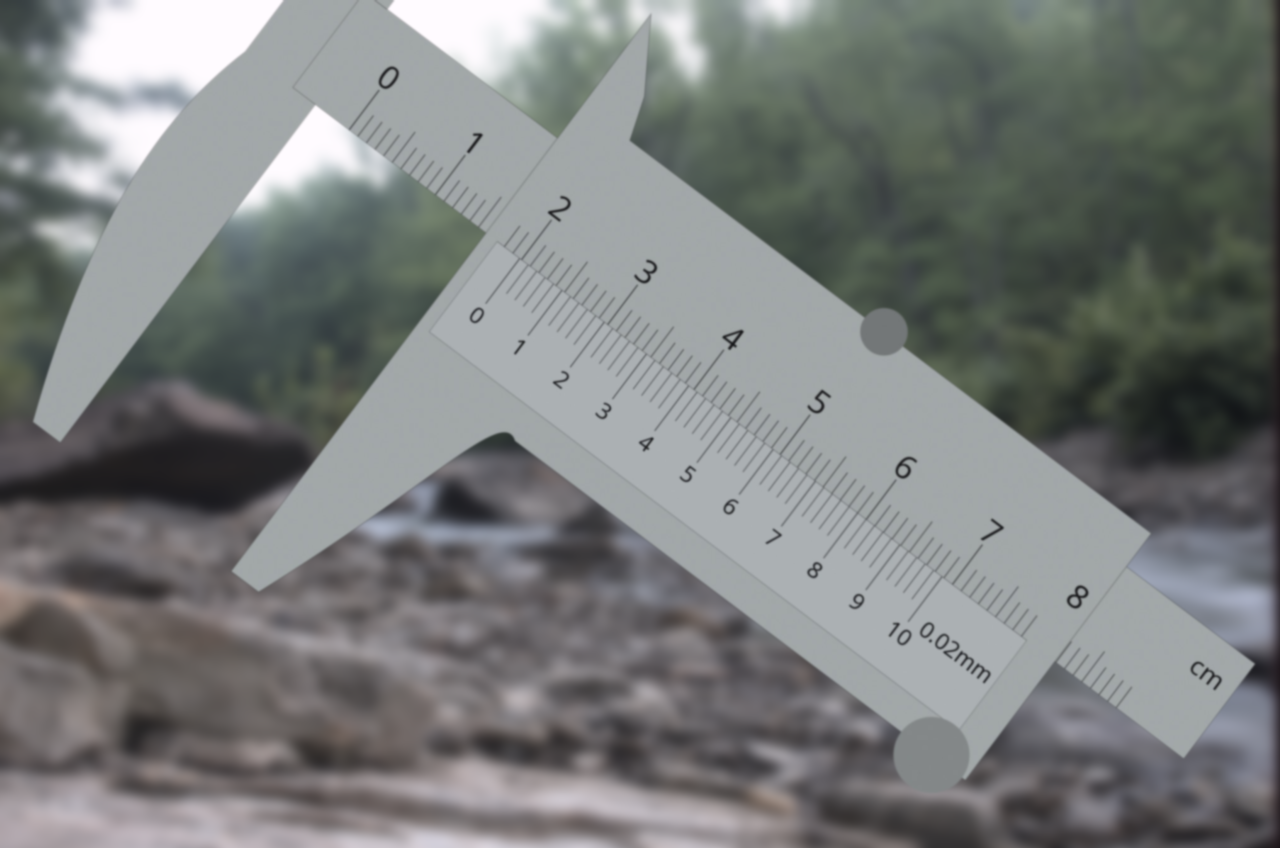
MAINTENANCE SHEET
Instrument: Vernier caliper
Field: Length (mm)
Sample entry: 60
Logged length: 19.8
